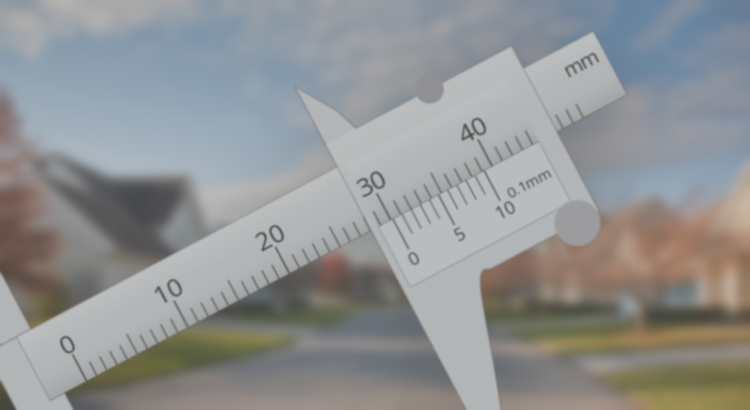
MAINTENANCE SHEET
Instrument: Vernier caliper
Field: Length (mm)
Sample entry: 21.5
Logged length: 30.2
